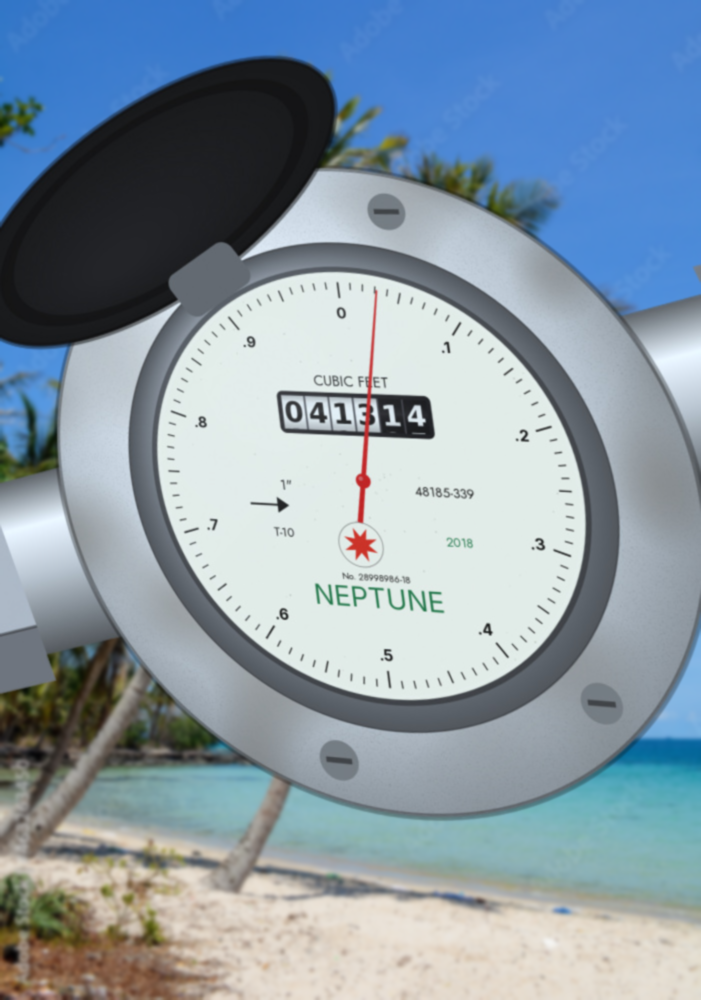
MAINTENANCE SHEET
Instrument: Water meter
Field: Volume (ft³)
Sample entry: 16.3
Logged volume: 41314.03
